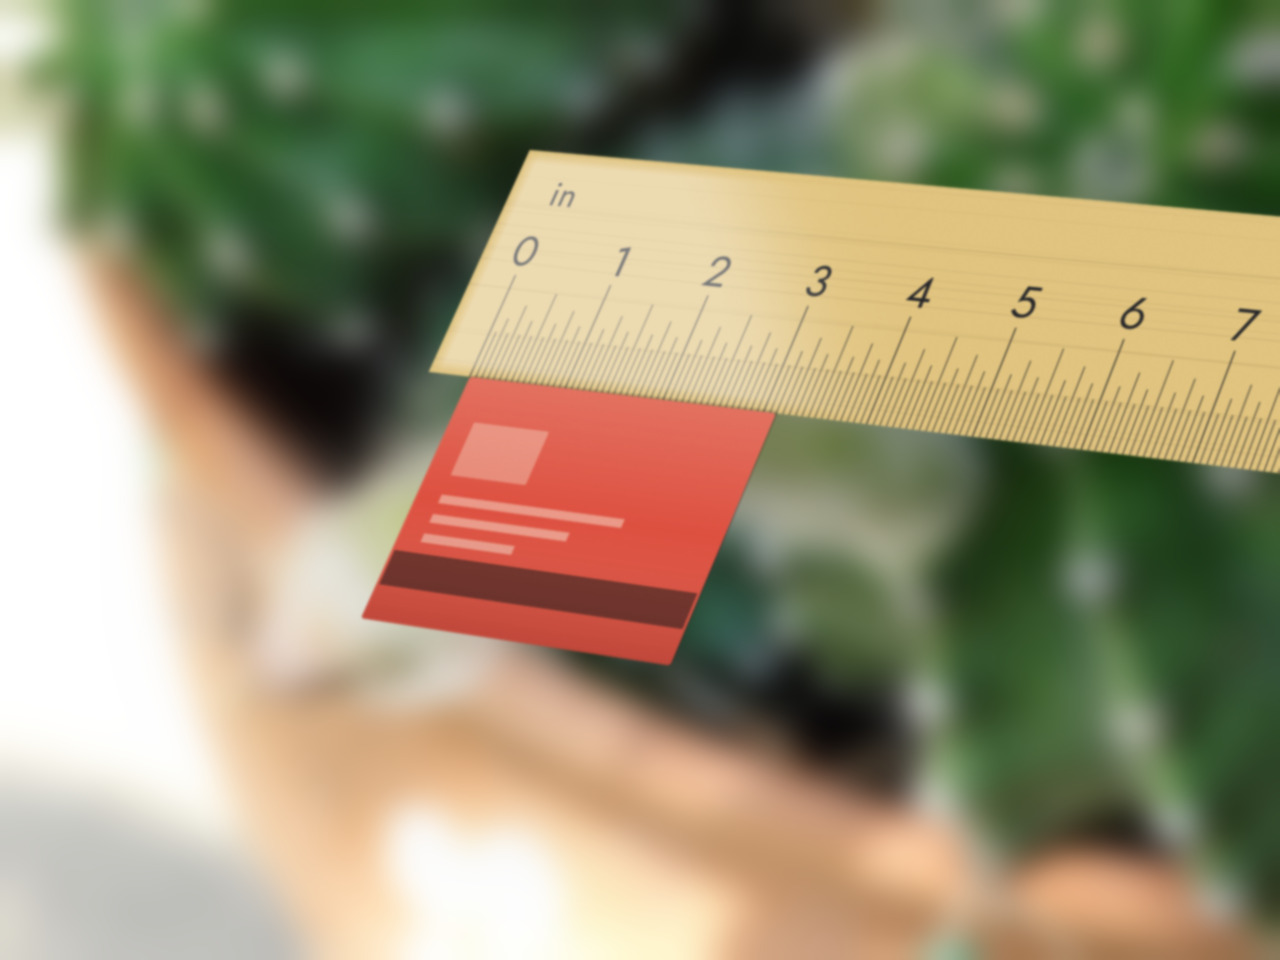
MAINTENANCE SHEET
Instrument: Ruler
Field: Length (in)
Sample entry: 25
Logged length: 3.125
